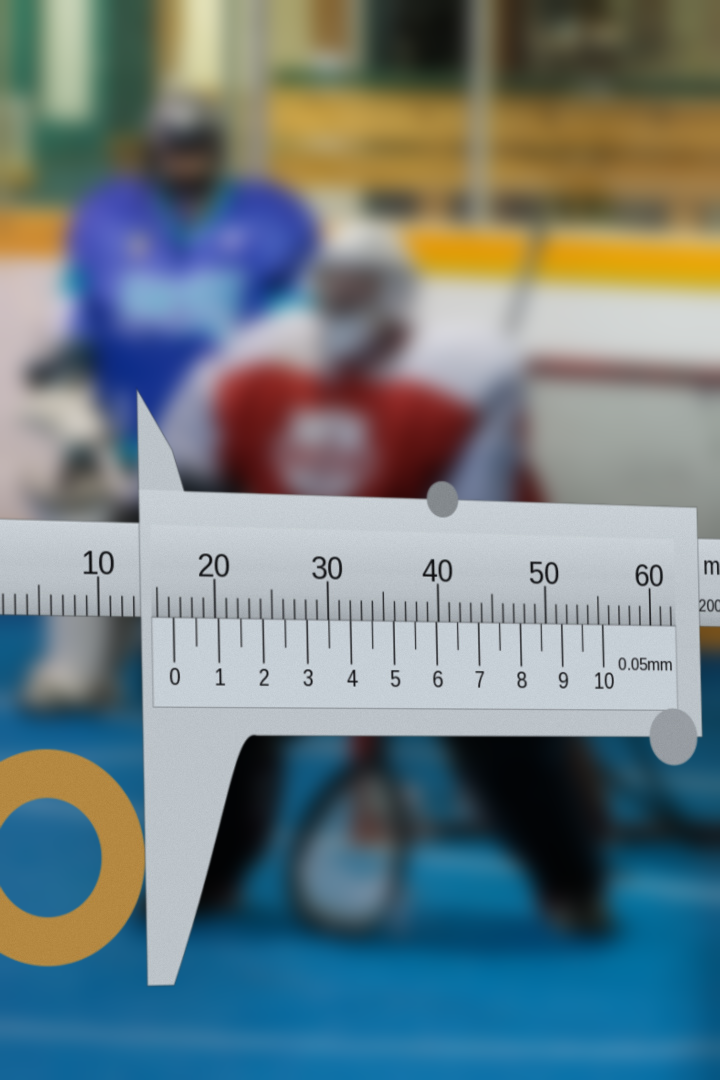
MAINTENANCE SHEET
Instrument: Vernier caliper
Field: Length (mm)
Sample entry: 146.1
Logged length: 16.4
